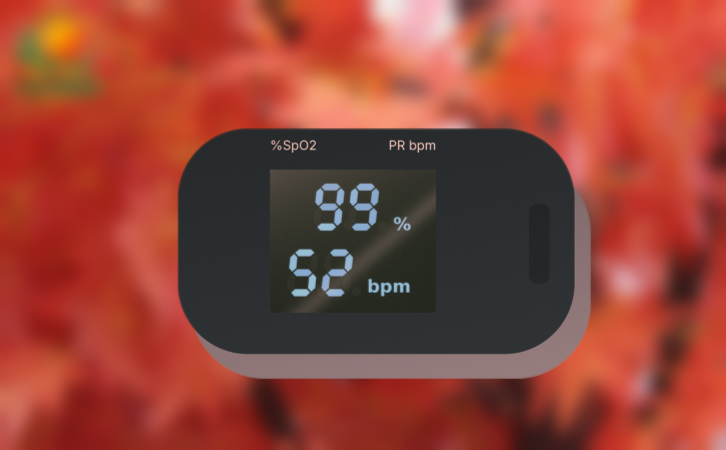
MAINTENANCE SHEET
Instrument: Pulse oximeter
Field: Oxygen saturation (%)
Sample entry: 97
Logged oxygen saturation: 99
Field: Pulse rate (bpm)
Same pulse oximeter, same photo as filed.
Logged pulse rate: 52
